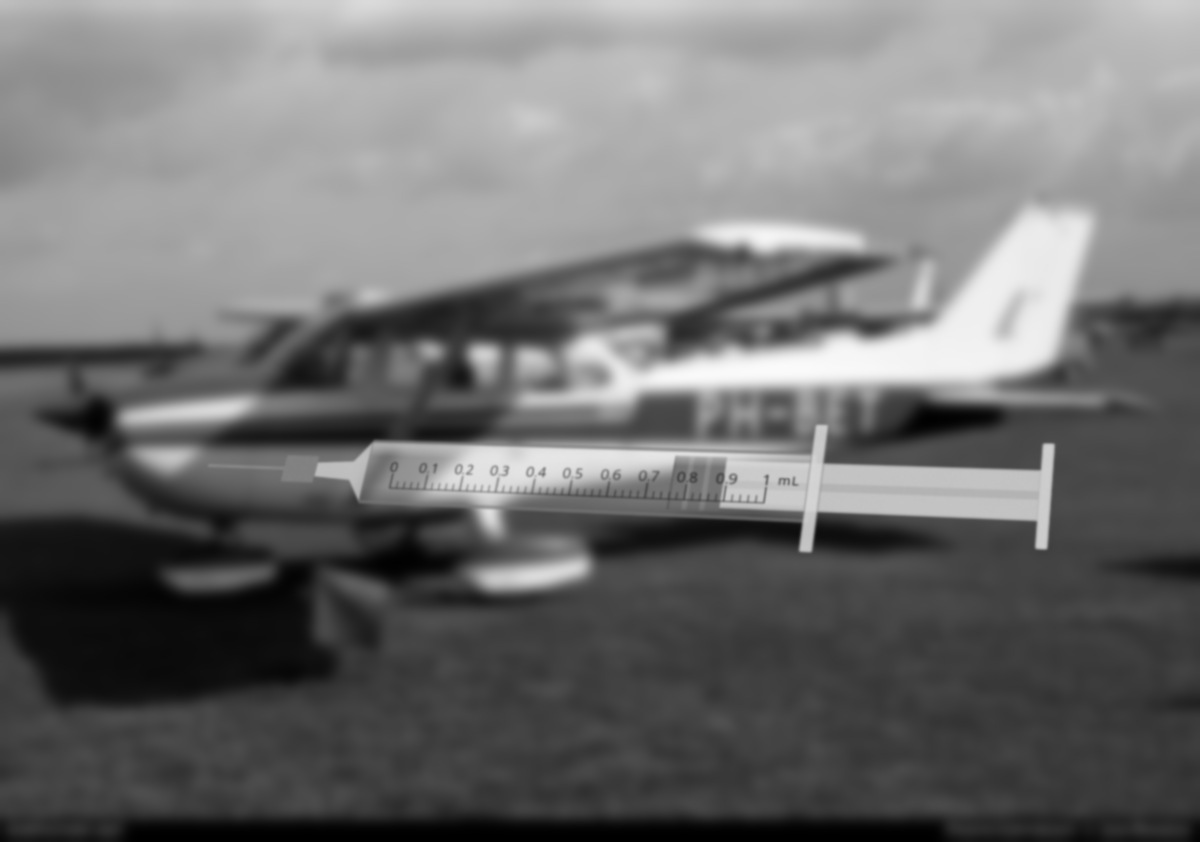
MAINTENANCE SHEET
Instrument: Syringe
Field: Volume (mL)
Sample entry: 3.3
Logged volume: 0.76
